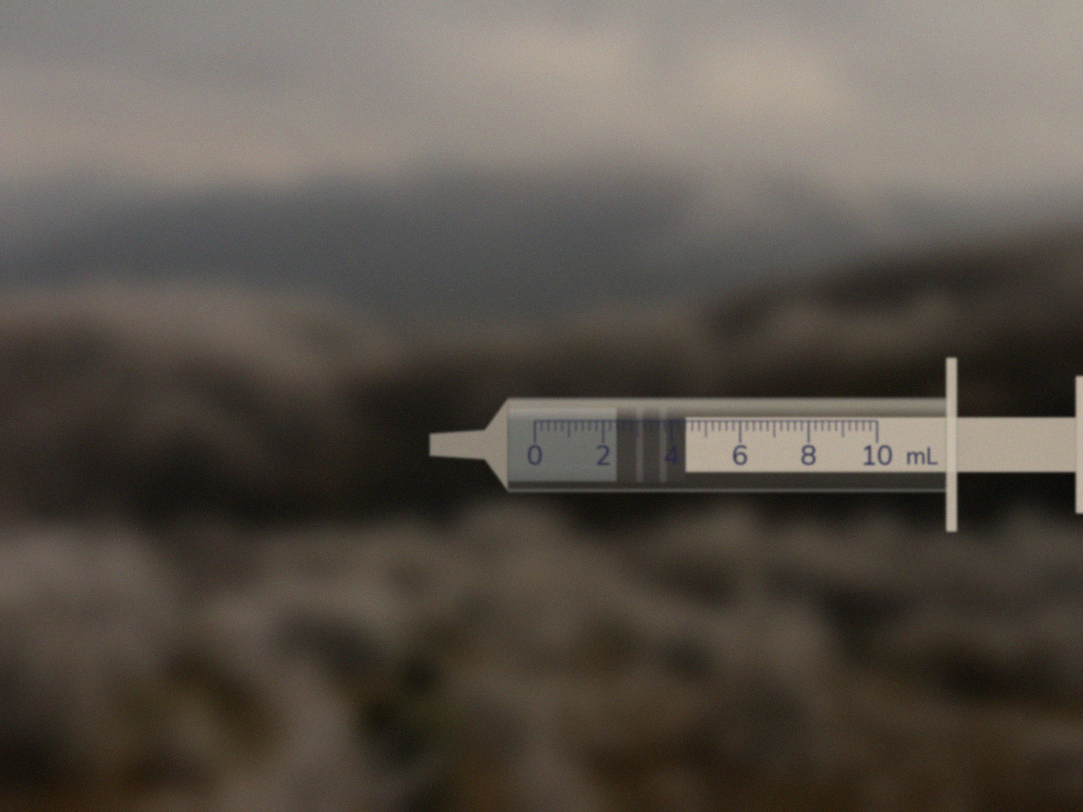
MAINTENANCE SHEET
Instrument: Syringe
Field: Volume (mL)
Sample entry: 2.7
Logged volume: 2.4
